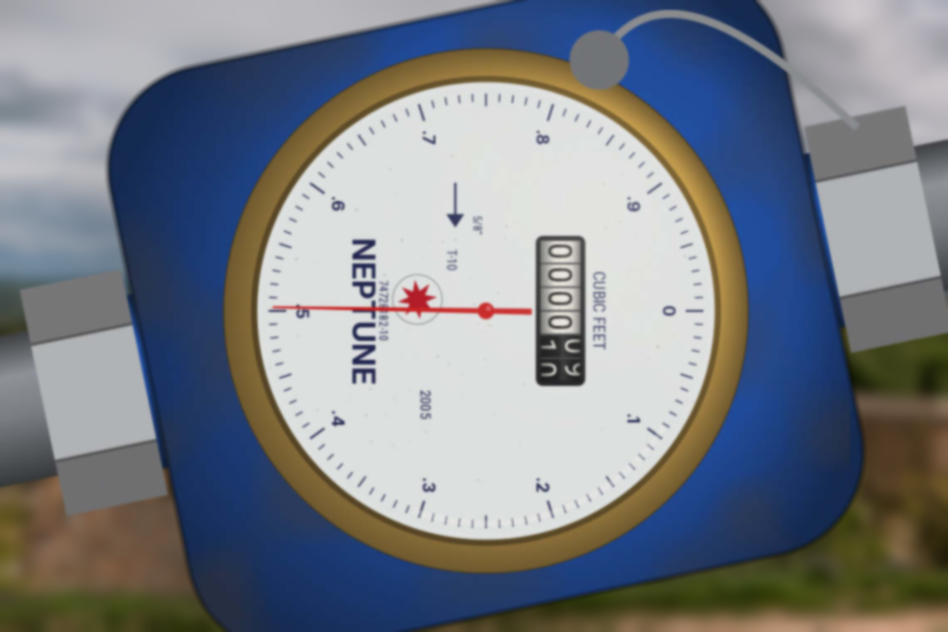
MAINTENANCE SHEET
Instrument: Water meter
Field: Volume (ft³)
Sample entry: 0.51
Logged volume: 9.50
